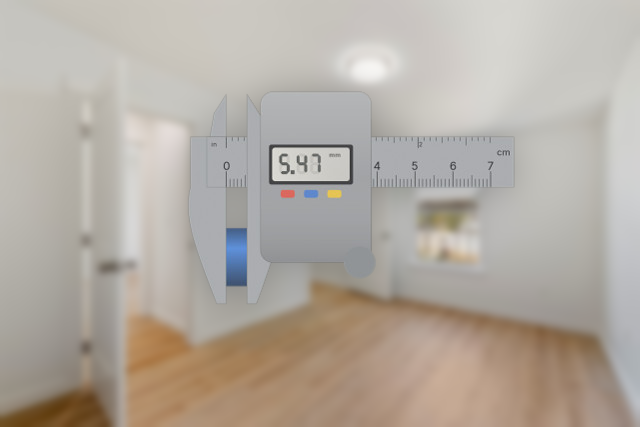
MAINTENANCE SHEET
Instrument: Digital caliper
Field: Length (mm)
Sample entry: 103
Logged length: 5.47
